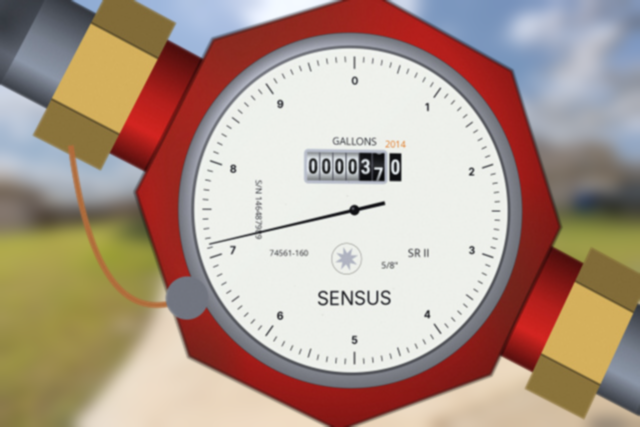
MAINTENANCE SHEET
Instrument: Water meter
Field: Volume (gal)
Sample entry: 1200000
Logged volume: 367.1
